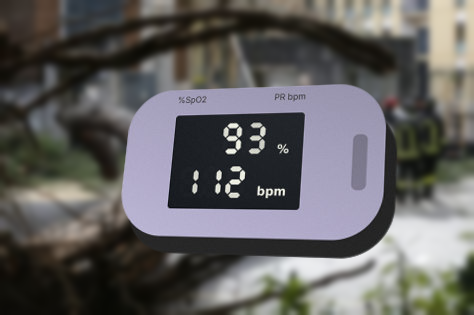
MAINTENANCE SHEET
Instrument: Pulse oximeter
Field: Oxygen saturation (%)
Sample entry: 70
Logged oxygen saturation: 93
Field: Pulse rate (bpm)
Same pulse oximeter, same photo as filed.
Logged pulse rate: 112
